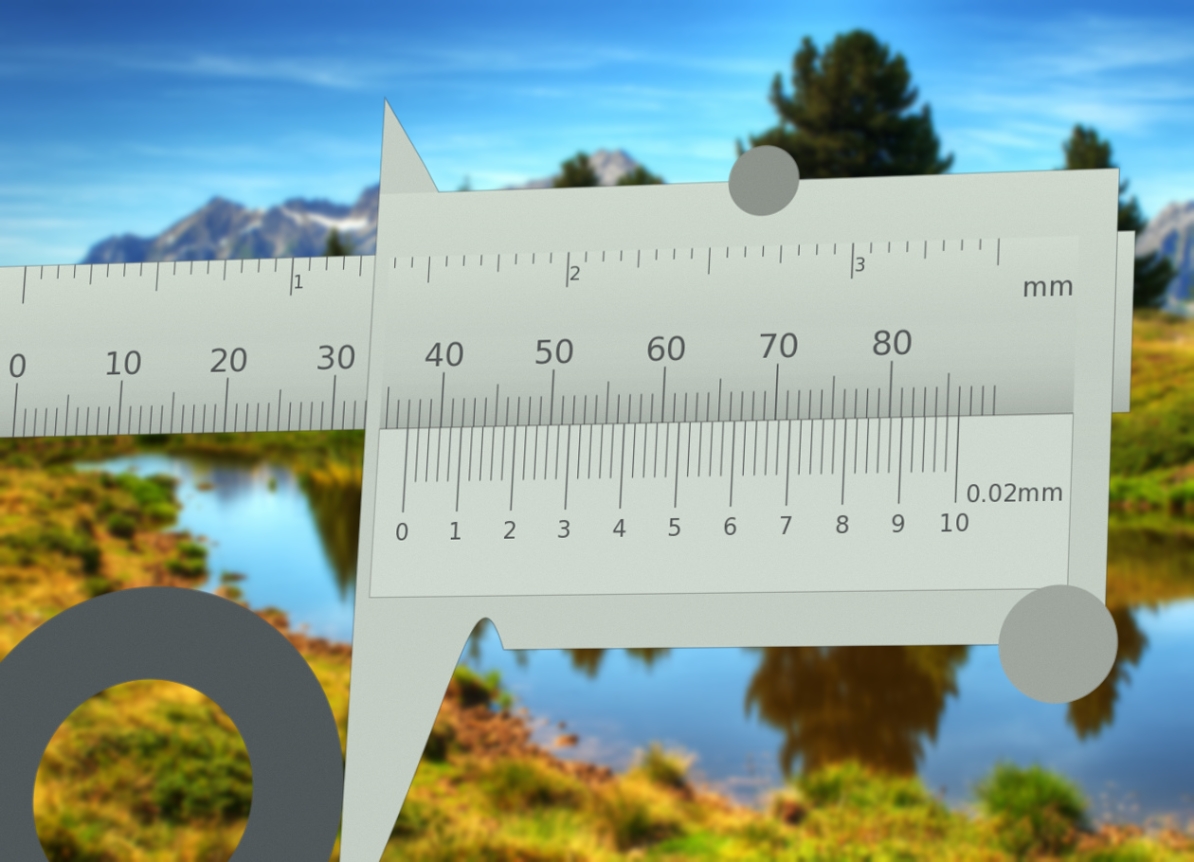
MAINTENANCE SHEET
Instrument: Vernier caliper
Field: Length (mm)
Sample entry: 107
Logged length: 37.0
